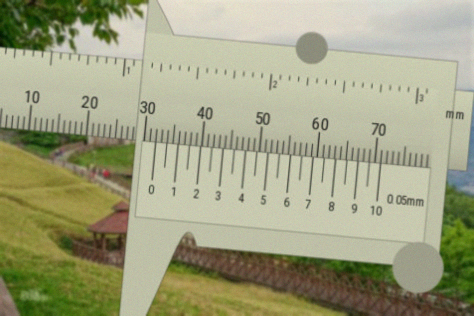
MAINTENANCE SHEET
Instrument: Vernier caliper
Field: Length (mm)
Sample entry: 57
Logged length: 32.0
